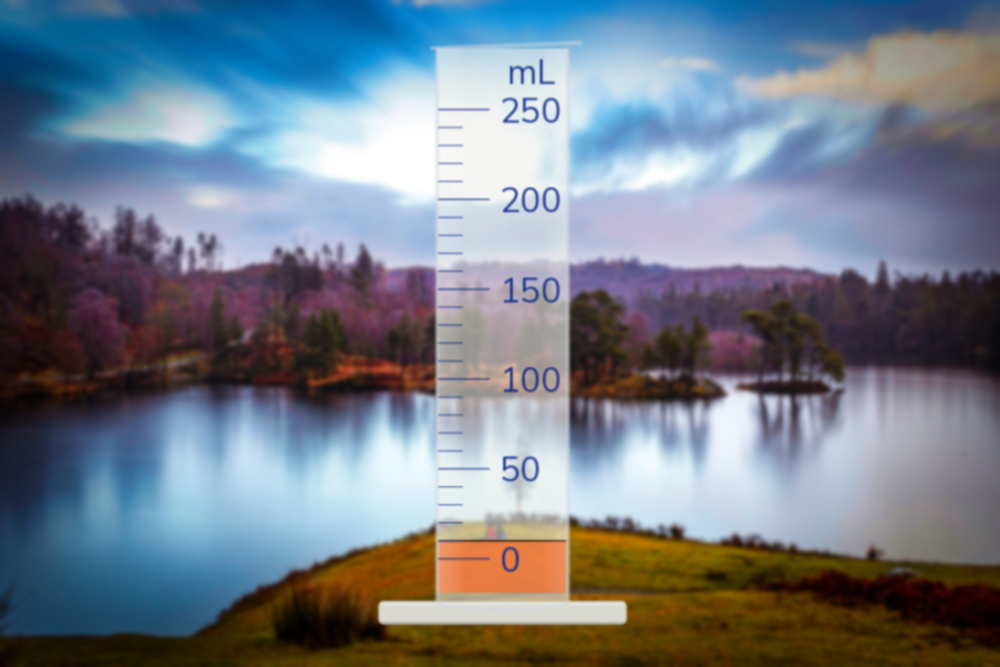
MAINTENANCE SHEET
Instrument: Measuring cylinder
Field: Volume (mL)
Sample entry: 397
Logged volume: 10
